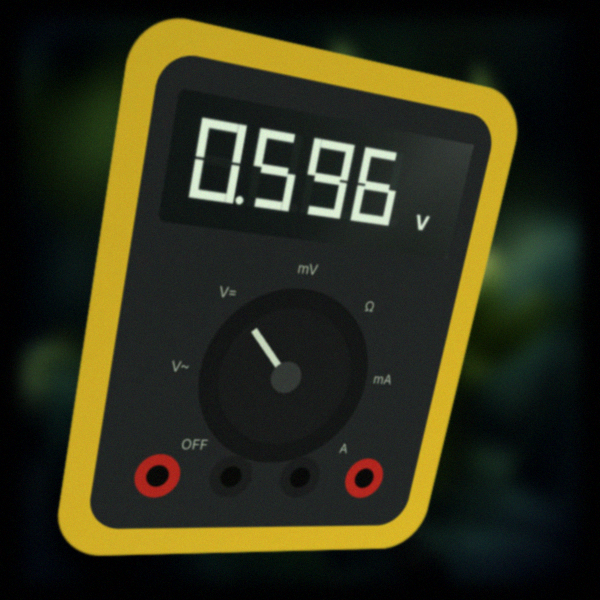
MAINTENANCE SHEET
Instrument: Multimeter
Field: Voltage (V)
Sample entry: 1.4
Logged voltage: 0.596
